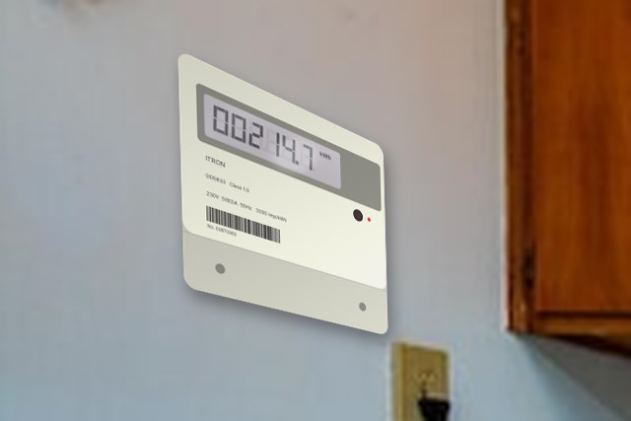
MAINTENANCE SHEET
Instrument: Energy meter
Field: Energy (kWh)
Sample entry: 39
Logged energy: 214.7
